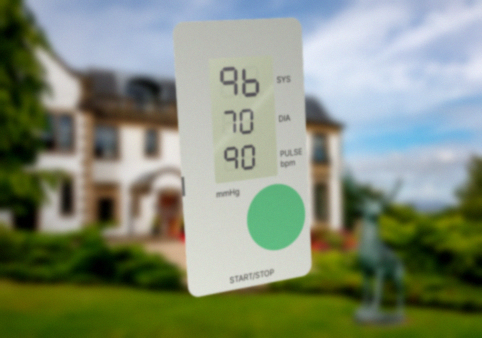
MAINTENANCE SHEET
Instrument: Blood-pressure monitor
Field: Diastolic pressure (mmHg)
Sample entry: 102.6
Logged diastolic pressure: 70
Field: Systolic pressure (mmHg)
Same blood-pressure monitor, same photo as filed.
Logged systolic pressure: 96
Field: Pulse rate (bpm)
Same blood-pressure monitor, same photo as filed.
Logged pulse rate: 90
